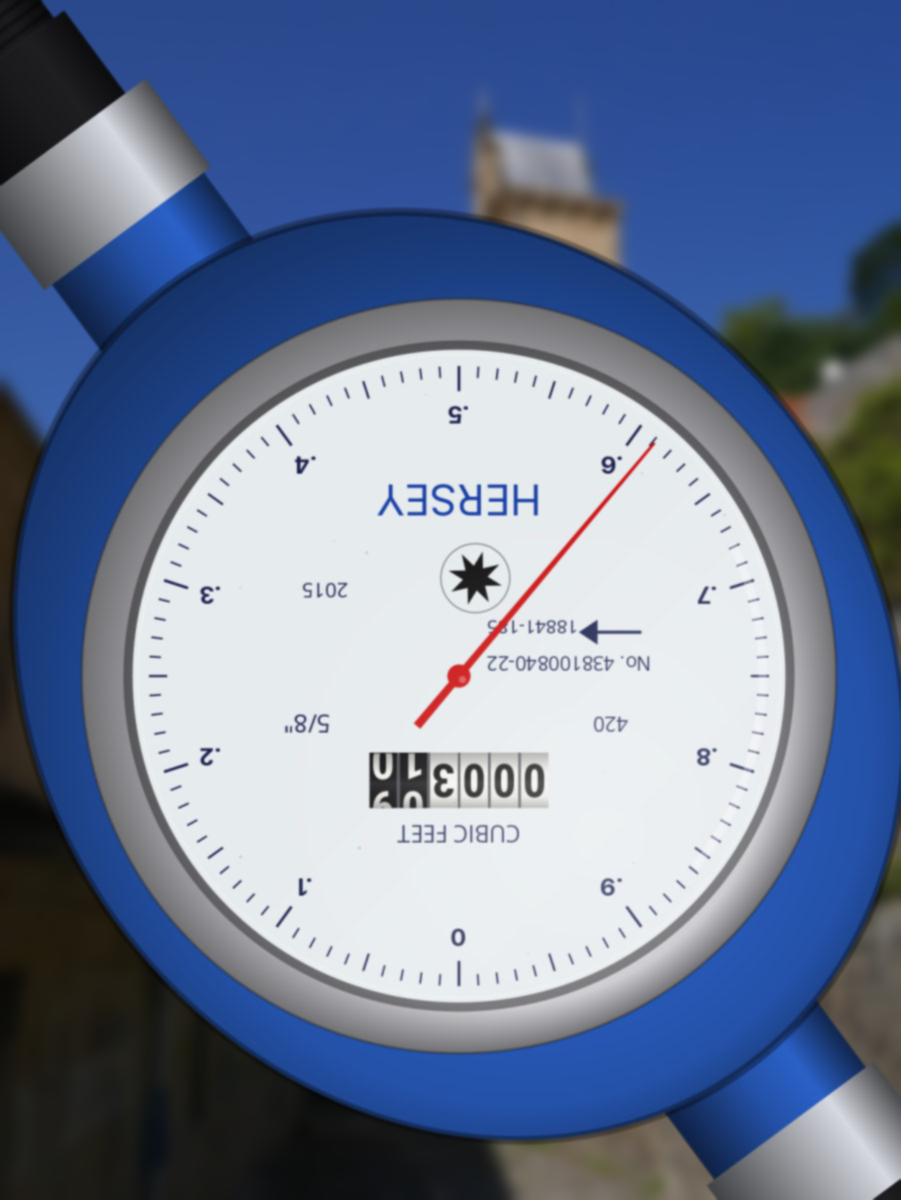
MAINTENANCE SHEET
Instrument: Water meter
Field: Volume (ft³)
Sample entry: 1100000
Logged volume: 309.61
